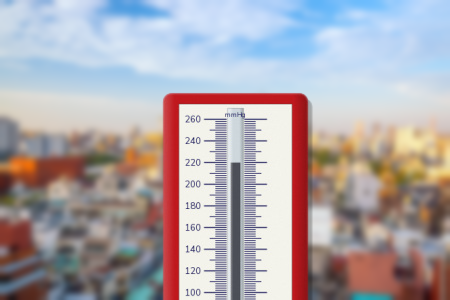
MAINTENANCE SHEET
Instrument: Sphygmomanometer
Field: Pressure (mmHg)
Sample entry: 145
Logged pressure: 220
